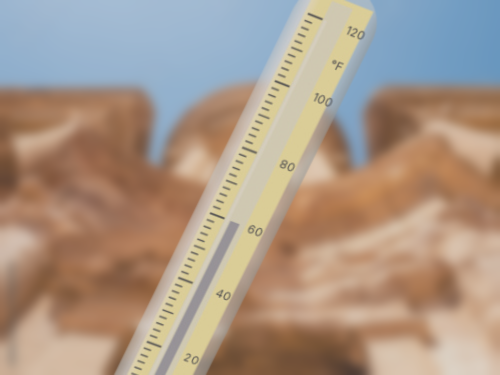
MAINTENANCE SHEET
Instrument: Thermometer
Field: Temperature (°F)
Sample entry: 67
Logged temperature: 60
